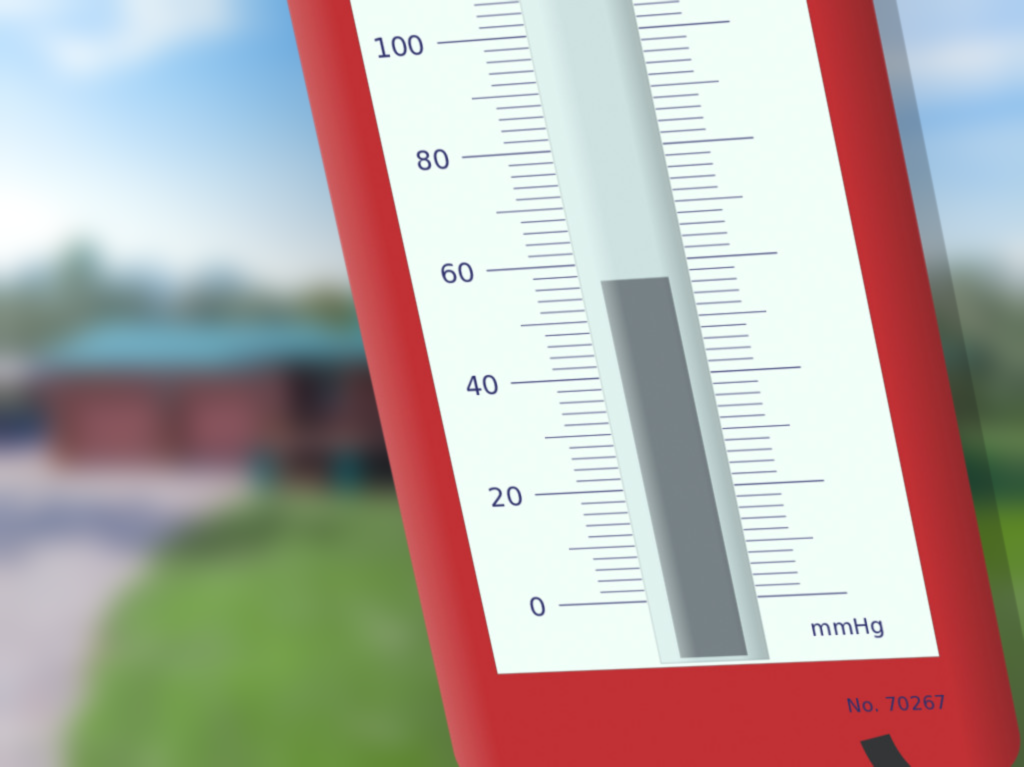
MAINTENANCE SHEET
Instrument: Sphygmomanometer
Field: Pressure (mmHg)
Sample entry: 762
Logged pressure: 57
